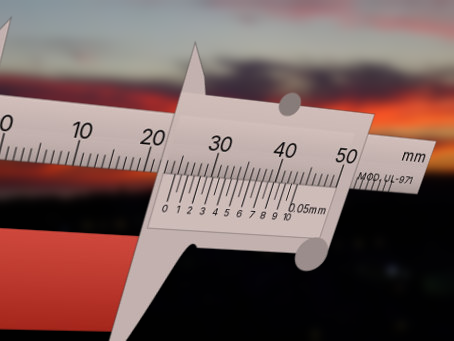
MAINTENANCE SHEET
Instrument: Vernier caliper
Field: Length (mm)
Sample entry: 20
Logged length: 24.6
